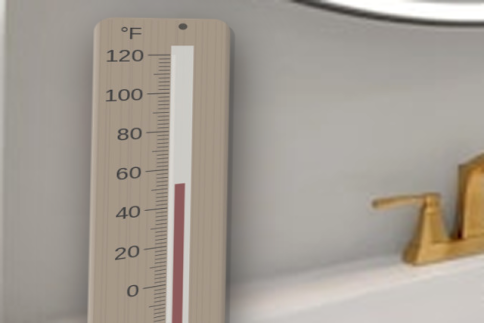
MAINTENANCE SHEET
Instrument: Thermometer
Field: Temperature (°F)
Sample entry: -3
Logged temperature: 52
